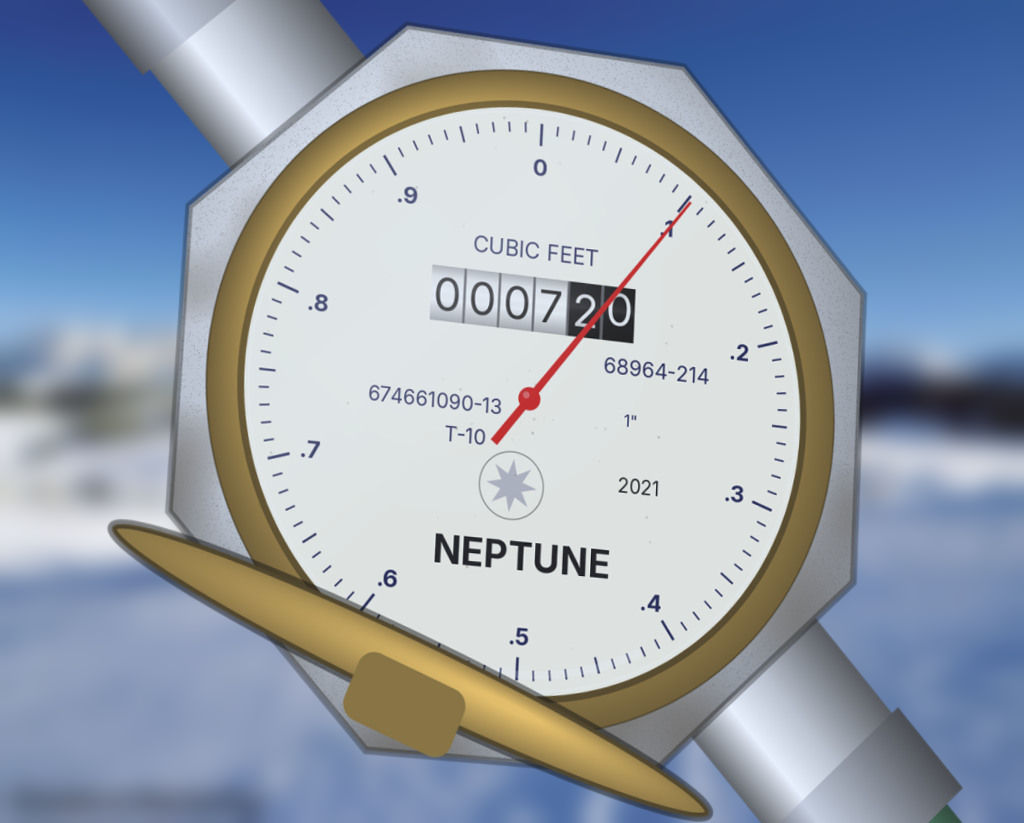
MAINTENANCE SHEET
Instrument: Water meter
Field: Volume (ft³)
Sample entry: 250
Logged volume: 720.10
